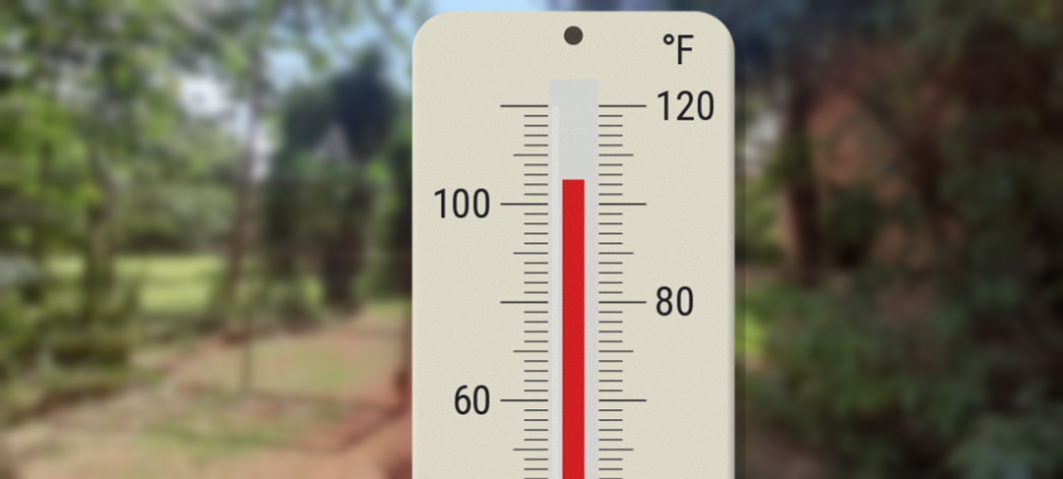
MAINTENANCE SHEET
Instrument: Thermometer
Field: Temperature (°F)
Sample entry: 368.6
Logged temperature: 105
